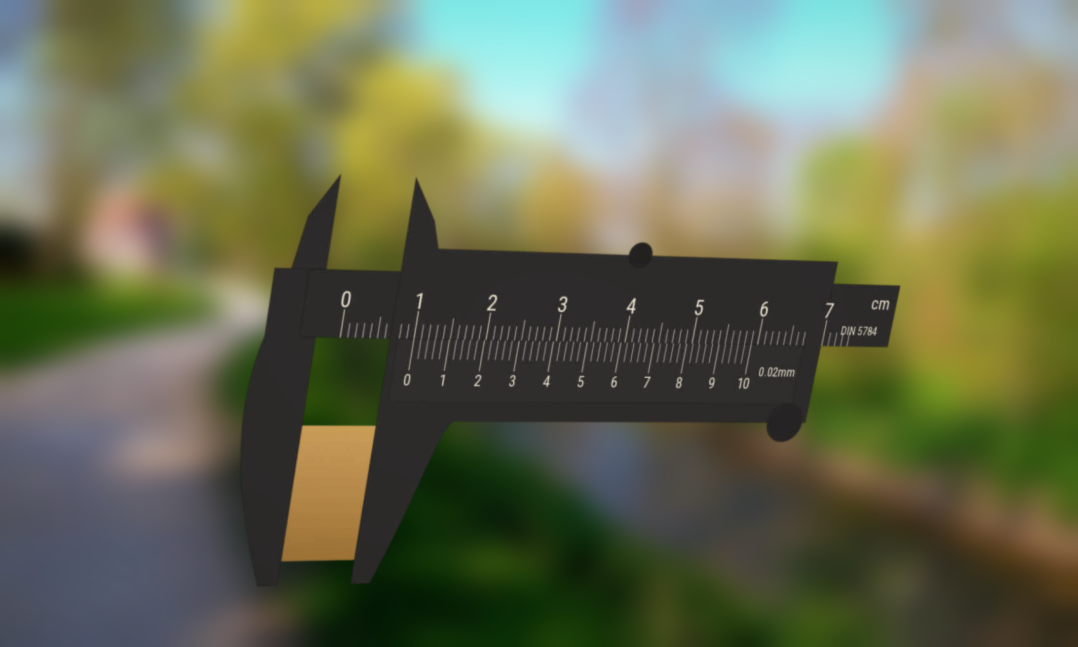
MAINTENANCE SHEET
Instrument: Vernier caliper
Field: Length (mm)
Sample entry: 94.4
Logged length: 10.0
